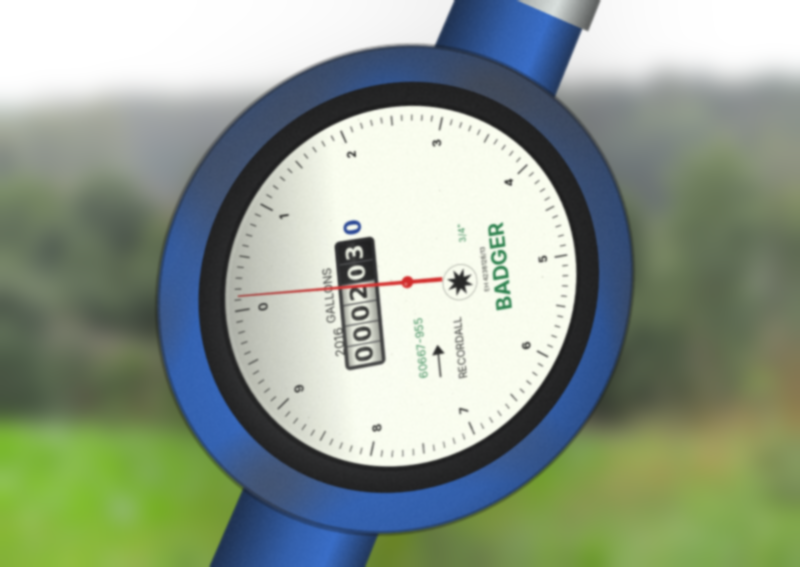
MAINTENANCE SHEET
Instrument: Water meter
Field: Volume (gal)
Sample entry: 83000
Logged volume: 2030.1
